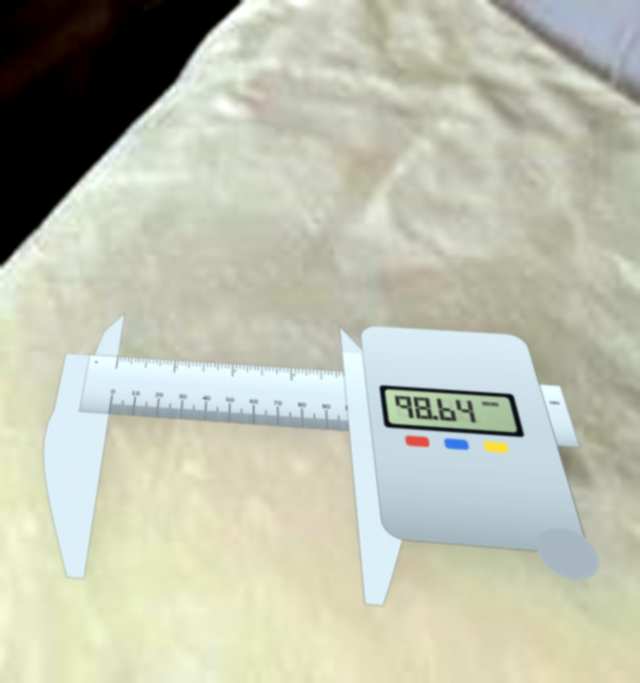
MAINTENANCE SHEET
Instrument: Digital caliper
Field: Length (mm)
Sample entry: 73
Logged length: 98.64
